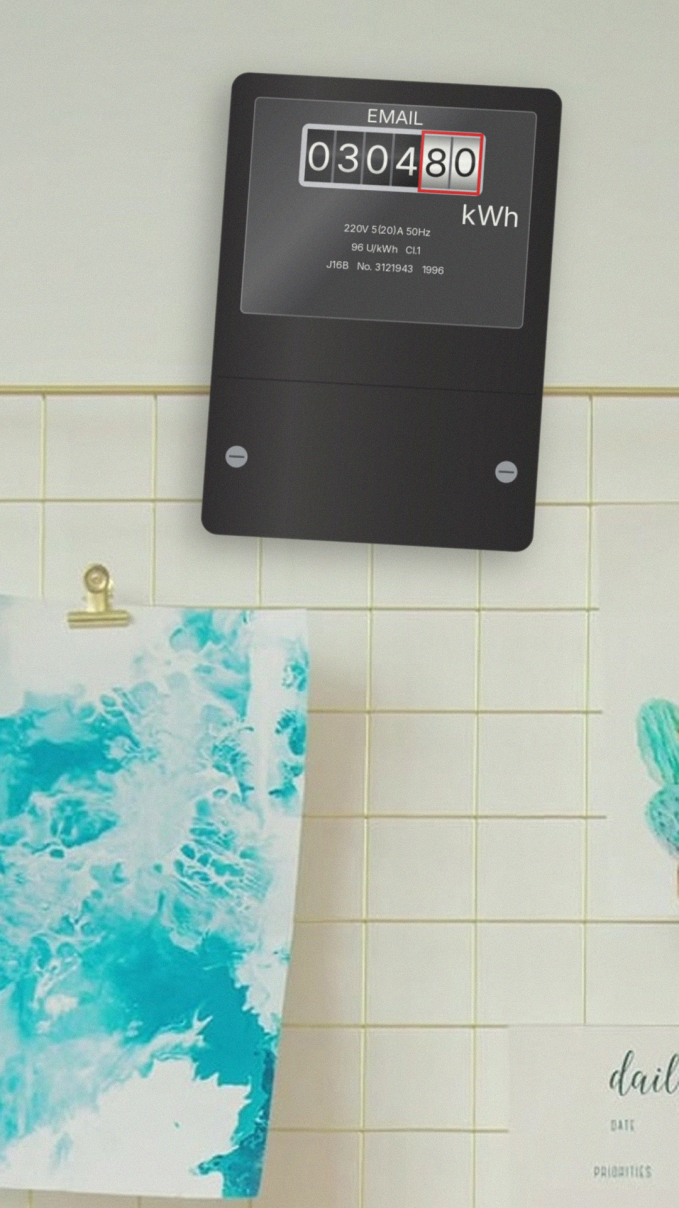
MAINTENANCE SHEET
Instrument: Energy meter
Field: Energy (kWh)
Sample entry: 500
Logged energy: 304.80
